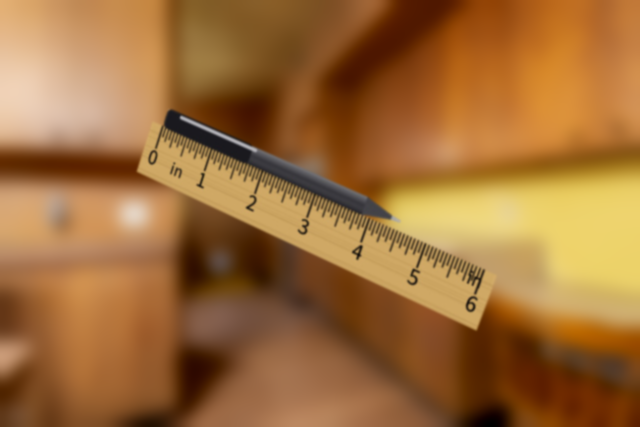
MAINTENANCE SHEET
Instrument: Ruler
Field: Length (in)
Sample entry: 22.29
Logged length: 4.5
